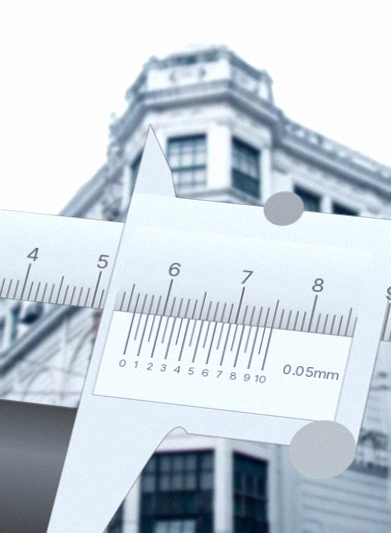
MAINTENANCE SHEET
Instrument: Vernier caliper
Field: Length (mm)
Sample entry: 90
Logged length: 56.0
